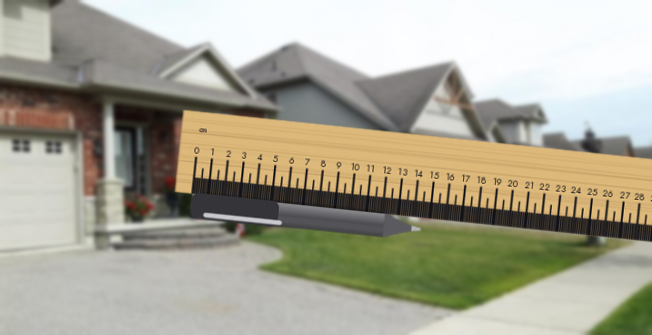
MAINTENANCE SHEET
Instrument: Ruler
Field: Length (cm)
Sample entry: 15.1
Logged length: 14.5
